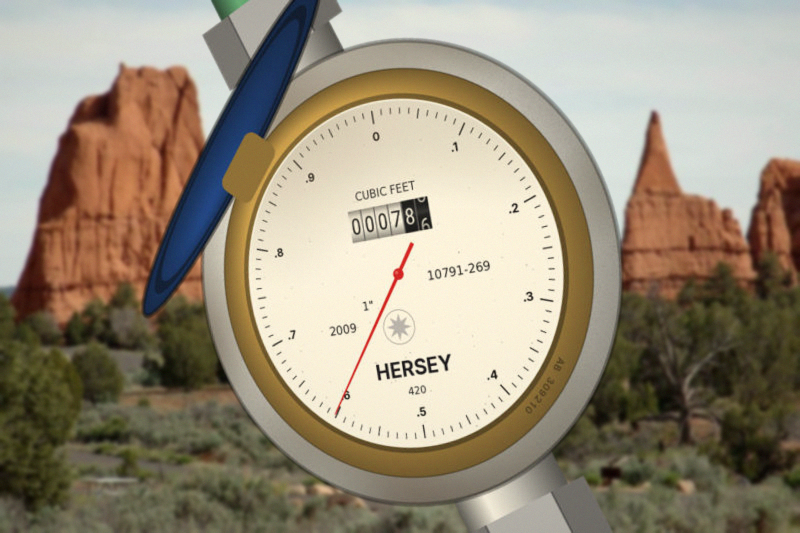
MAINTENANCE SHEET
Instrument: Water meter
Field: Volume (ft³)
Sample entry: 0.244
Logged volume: 785.60
